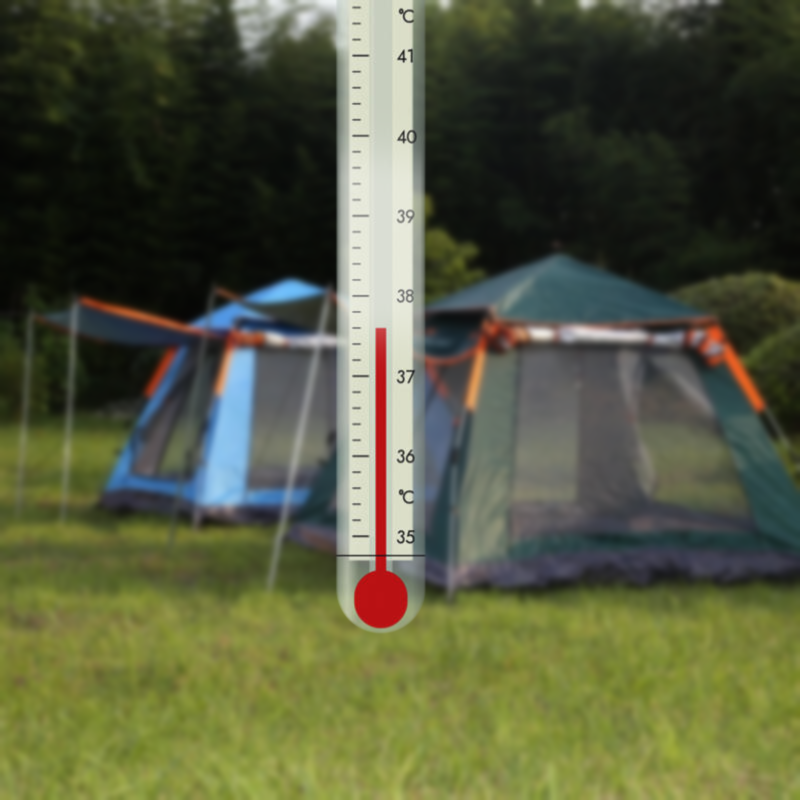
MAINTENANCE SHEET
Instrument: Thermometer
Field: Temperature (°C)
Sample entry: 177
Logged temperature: 37.6
